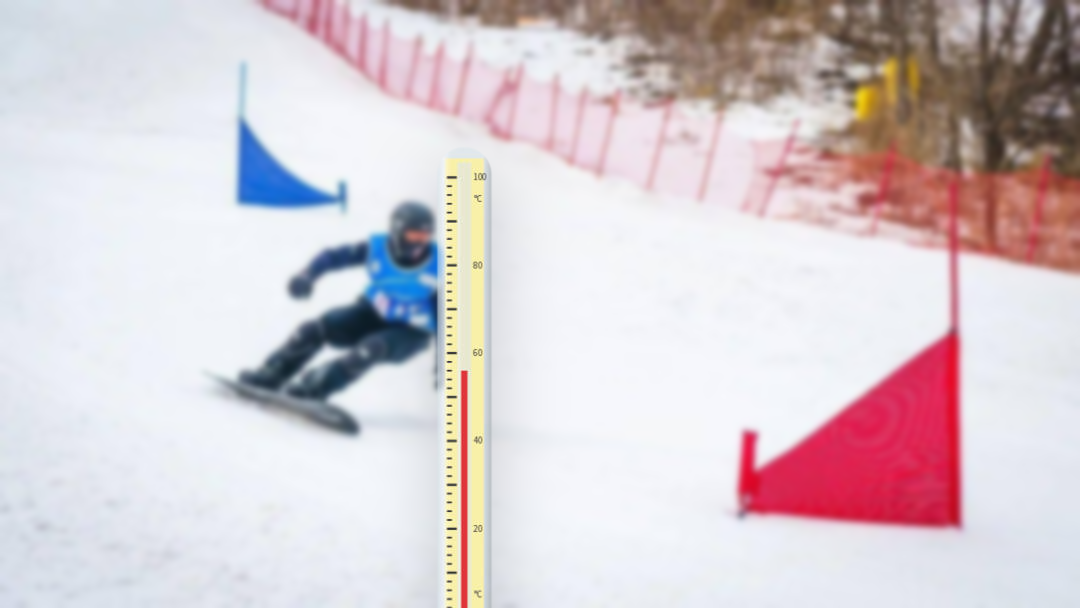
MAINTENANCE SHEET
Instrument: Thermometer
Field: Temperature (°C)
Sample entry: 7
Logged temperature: 56
